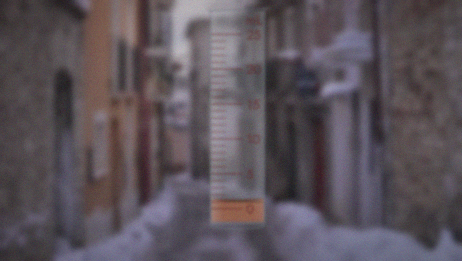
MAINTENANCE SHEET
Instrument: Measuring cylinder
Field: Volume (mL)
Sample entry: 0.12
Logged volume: 1
